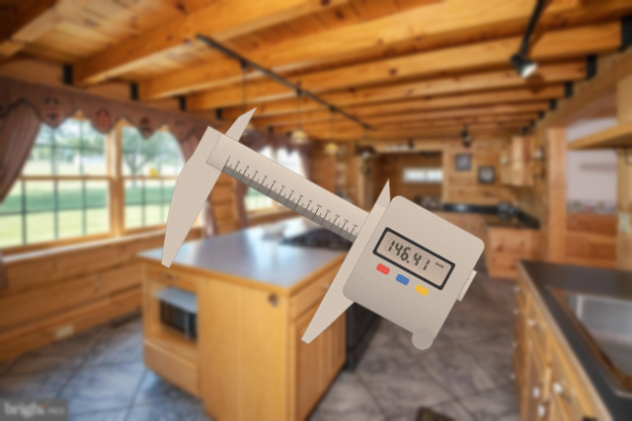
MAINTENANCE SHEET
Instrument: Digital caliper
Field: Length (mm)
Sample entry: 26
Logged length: 146.41
